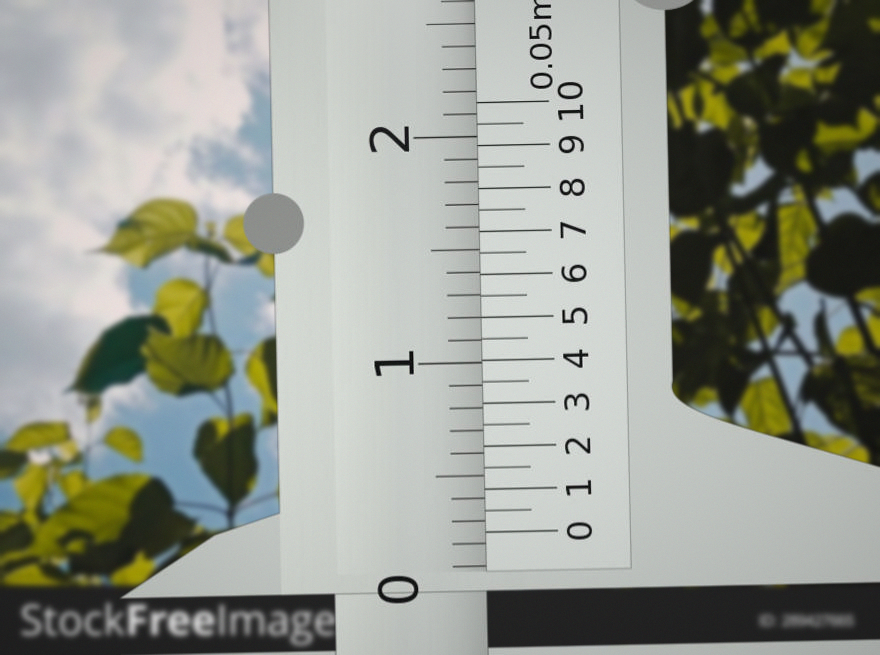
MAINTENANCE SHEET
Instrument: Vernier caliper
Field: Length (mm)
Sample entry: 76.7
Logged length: 2.5
